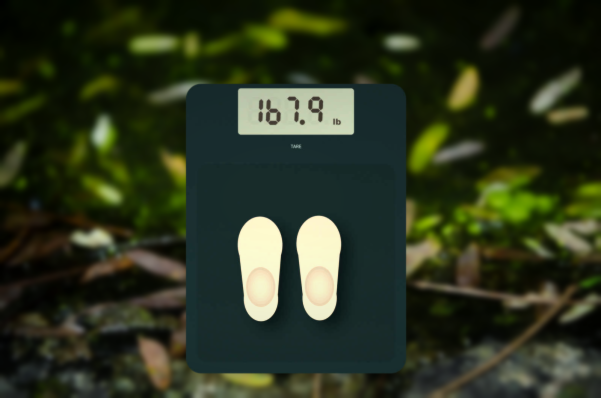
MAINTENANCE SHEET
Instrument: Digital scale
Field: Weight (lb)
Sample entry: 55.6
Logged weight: 167.9
